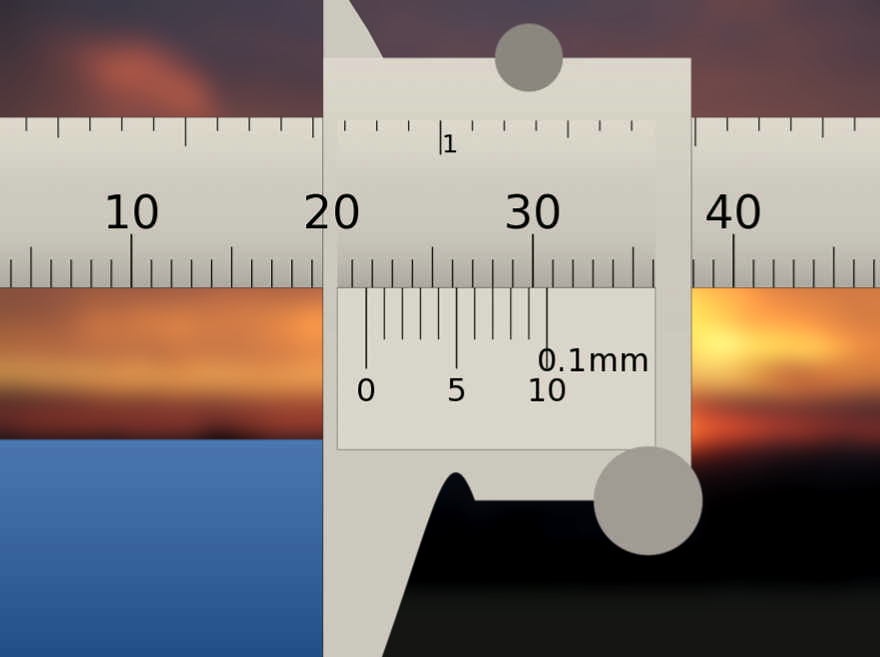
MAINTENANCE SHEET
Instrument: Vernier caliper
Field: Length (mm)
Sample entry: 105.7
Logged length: 21.7
